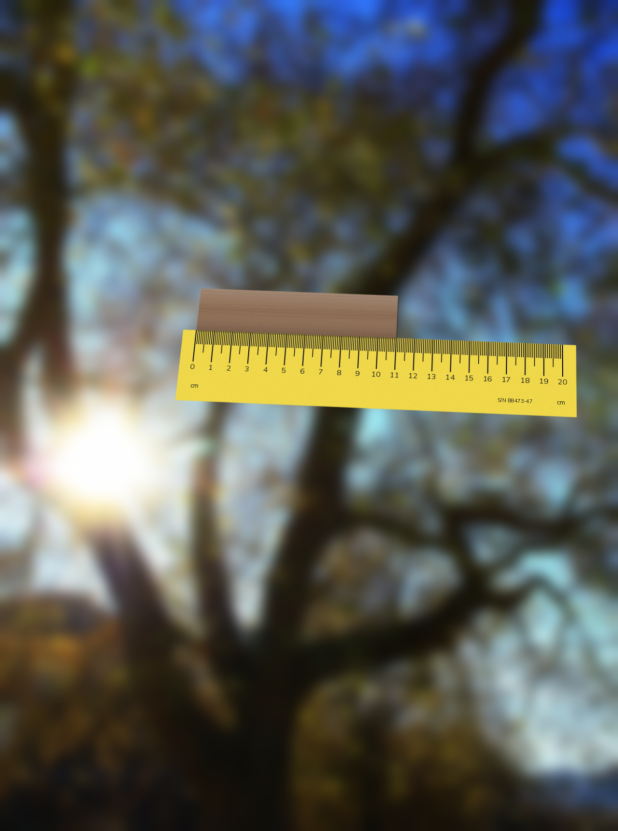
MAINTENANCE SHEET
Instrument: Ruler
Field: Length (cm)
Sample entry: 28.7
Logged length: 11
